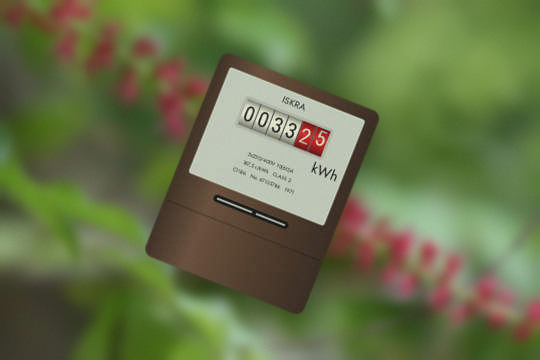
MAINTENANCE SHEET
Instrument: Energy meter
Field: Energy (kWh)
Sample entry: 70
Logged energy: 33.25
